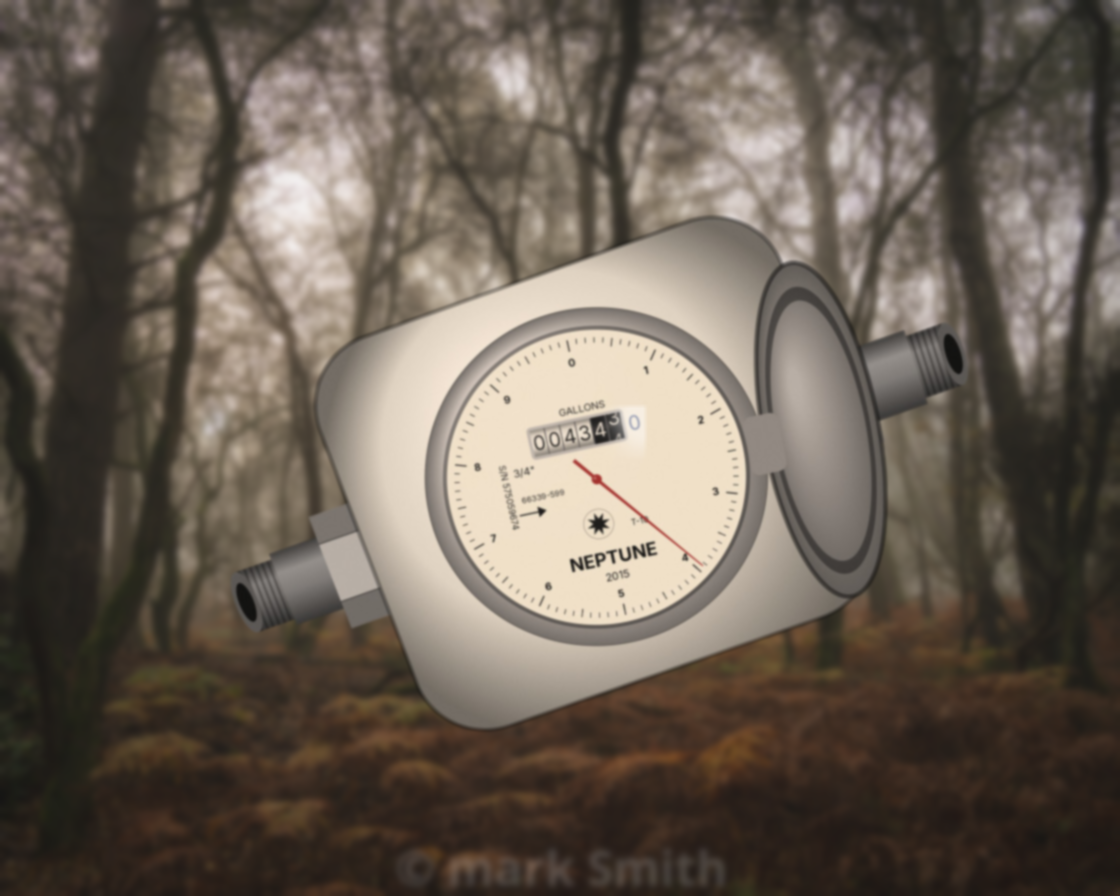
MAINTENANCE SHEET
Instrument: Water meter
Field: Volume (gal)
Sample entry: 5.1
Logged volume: 43433.9
